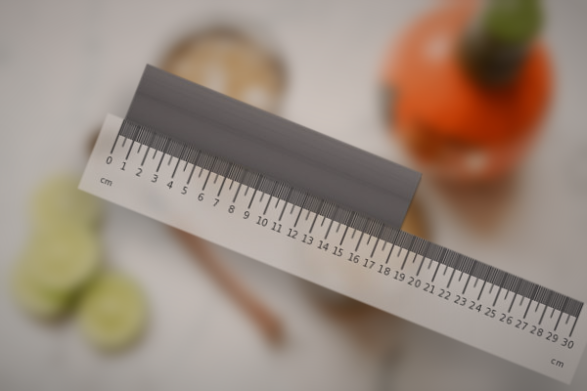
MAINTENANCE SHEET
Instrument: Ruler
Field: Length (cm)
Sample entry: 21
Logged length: 18
